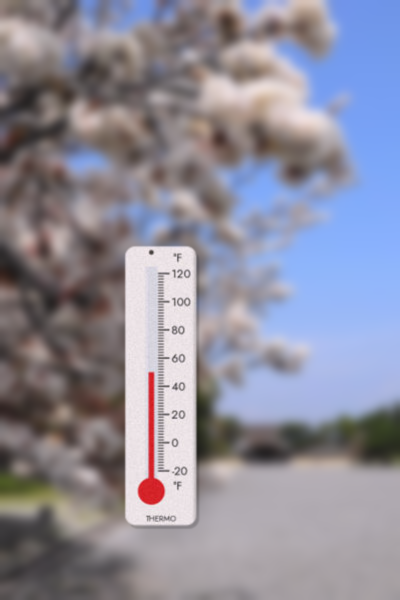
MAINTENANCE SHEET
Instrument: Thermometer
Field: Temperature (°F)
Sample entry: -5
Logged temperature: 50
